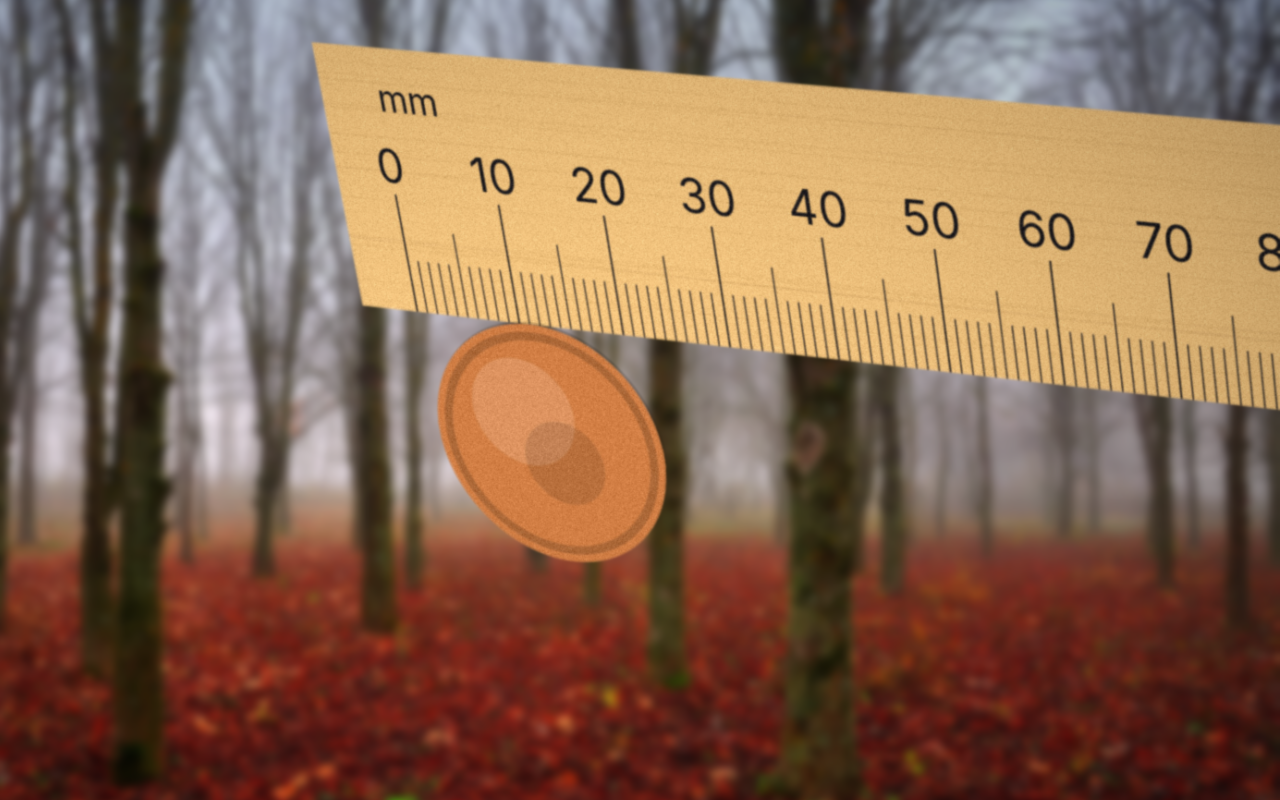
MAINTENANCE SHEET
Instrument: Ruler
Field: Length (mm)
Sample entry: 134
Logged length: 22
